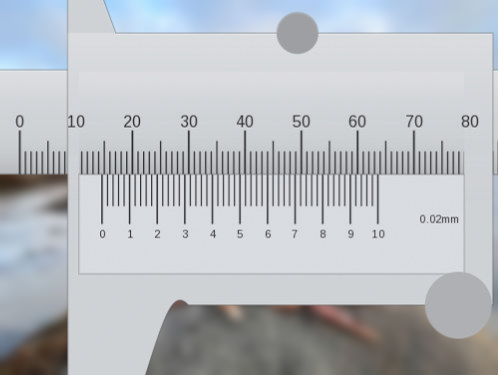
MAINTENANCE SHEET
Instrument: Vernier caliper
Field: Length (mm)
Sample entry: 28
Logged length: 14.6
